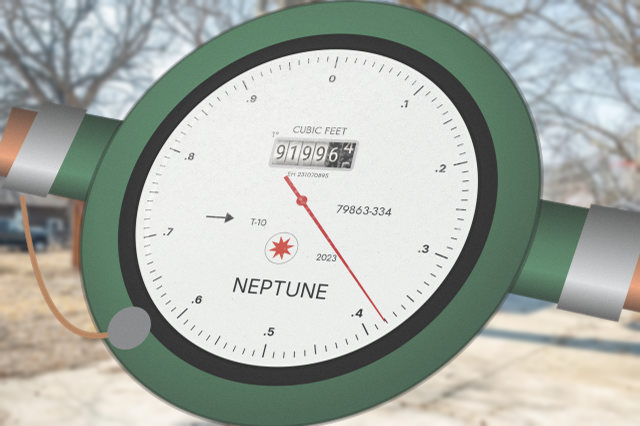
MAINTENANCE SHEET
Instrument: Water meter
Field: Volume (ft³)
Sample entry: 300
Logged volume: 919964.38
